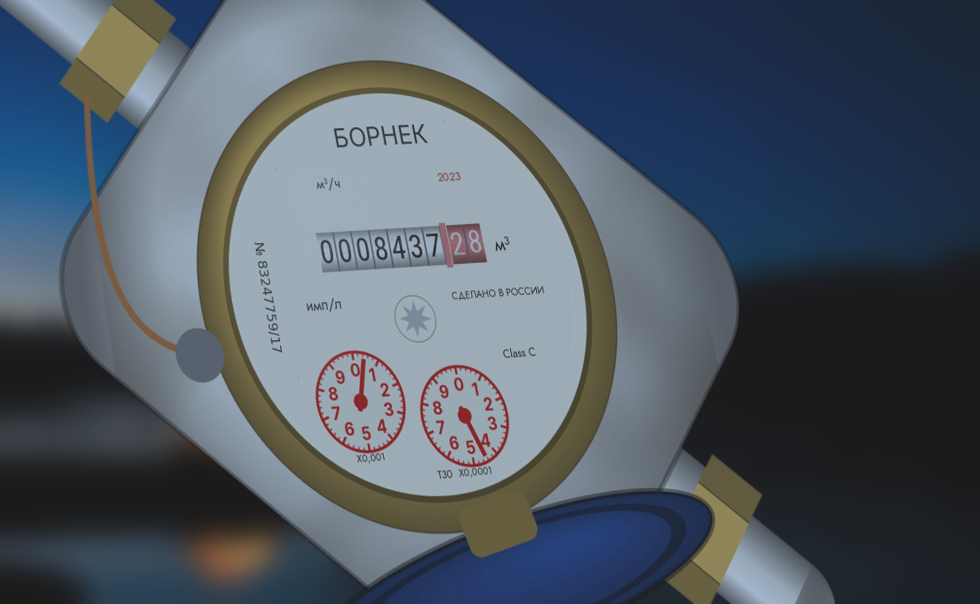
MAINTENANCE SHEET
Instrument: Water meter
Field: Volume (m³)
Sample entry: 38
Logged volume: 8437.2804
